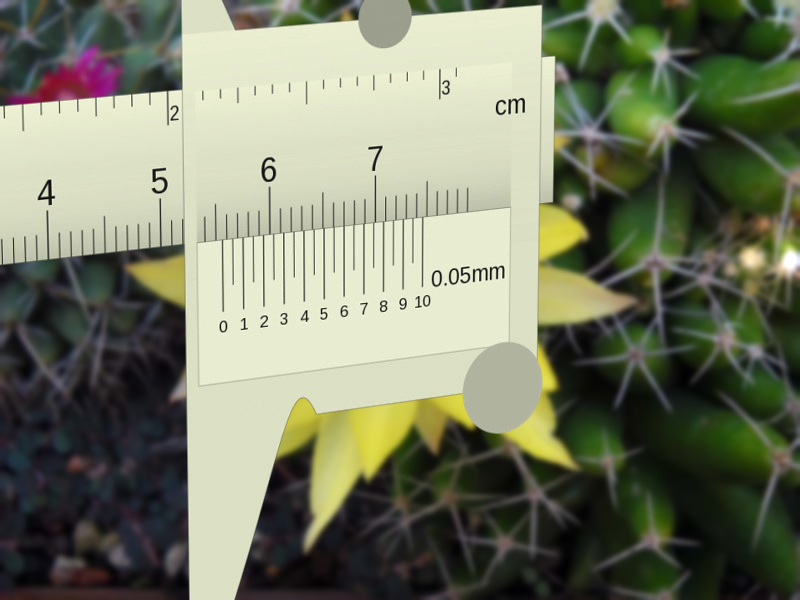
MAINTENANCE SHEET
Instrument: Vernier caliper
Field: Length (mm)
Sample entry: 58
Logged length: 55.6
